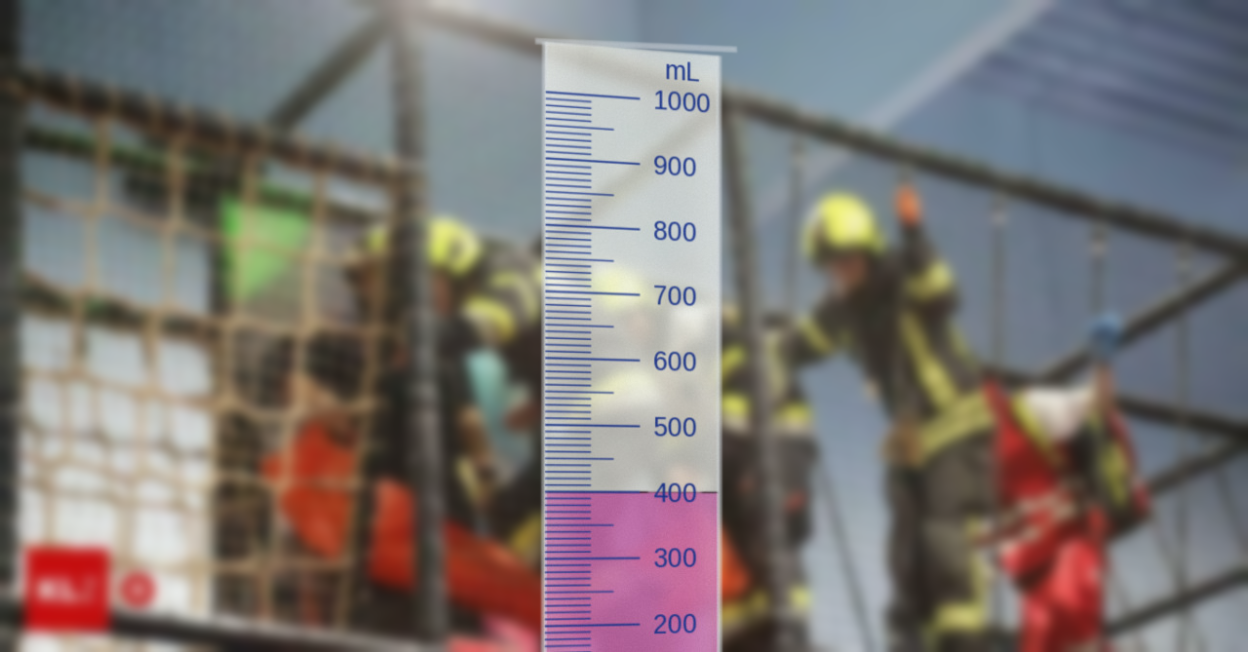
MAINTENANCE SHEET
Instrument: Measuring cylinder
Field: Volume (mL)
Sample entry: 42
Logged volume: 400
